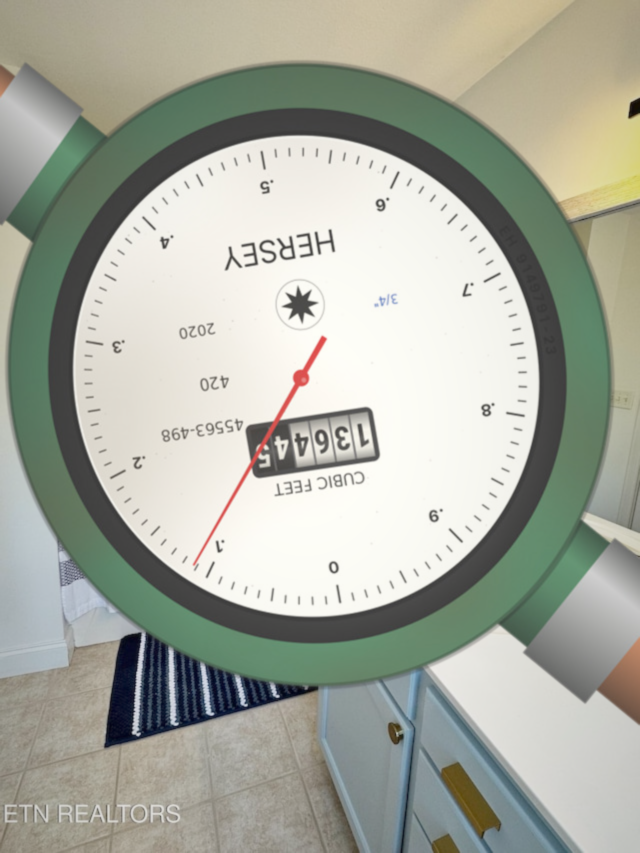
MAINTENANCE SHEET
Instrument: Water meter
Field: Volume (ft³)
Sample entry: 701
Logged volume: 136445.11
